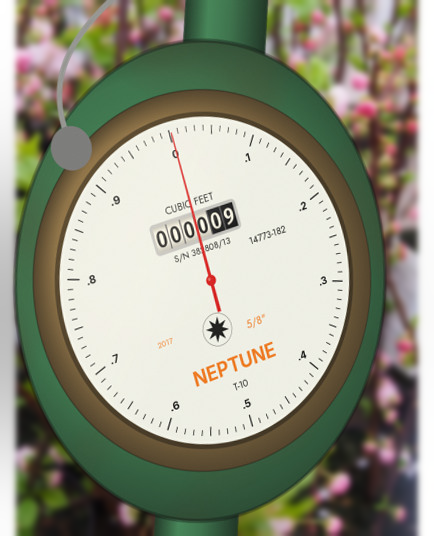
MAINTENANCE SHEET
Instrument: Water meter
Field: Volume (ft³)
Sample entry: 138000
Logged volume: 9.00
